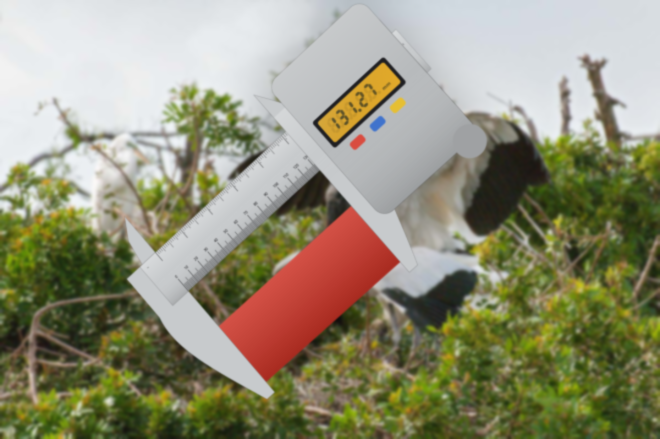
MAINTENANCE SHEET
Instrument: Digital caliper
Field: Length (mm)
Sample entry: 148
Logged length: 131.27
